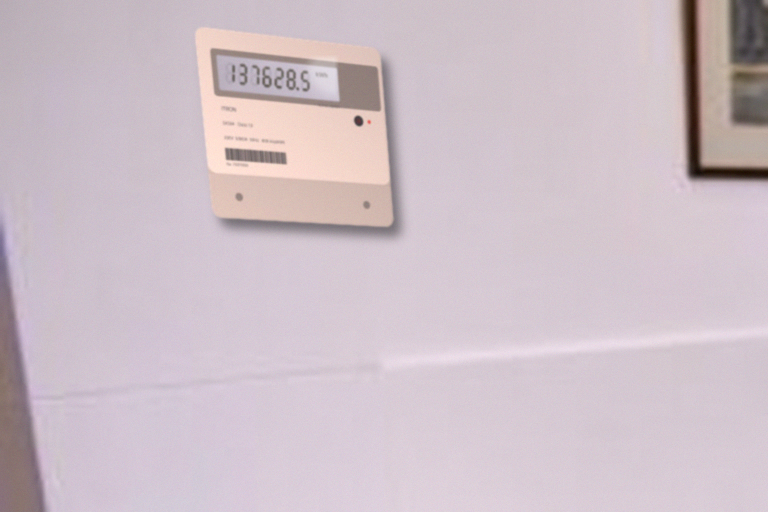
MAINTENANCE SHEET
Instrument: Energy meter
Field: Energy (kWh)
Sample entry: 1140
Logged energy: 137628.5
